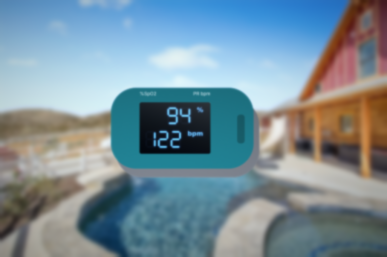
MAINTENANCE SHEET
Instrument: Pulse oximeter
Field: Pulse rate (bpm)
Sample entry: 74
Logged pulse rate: 122
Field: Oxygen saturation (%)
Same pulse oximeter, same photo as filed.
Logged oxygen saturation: 94
